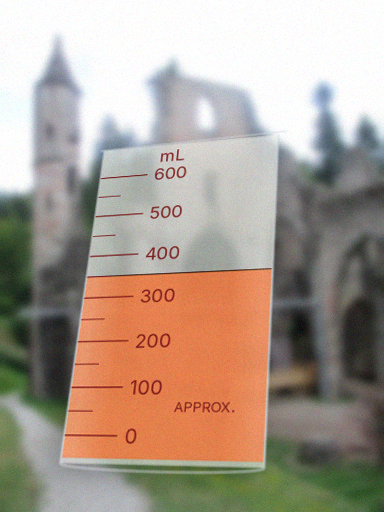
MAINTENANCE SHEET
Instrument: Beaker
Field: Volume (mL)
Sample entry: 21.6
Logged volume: 350
